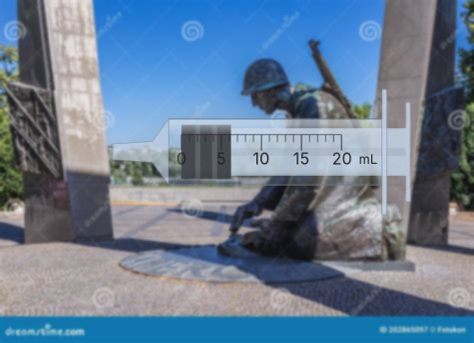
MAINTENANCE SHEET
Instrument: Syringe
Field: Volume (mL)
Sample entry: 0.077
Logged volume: 0
